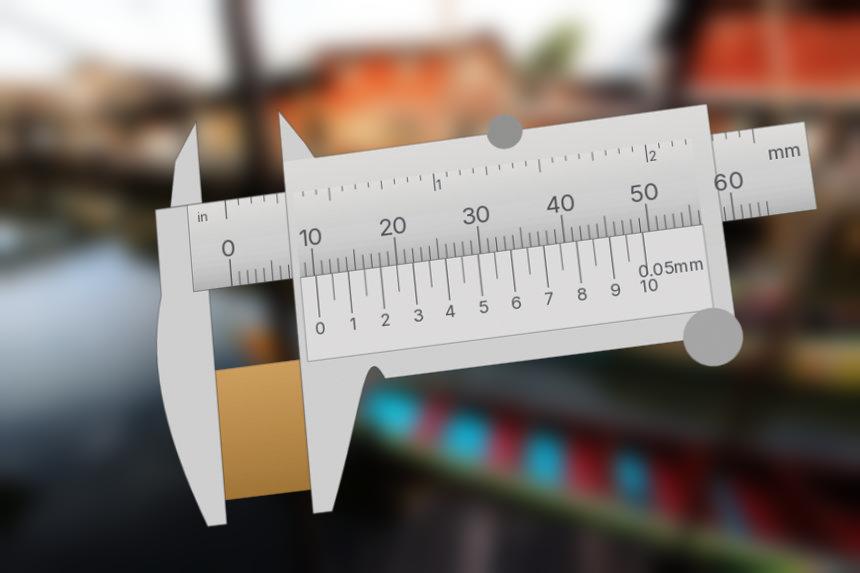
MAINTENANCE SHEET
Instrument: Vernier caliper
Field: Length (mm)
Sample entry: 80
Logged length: 10.2
